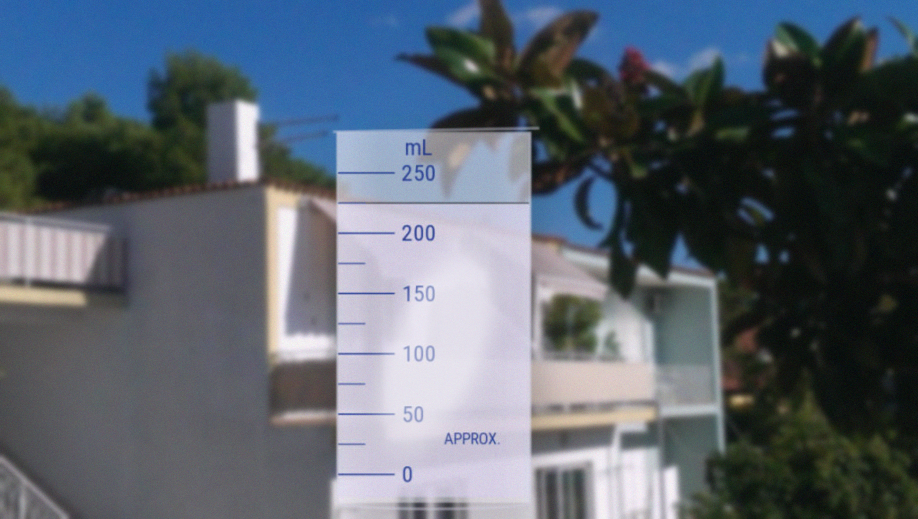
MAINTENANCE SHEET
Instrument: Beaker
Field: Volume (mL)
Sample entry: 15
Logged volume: 225
